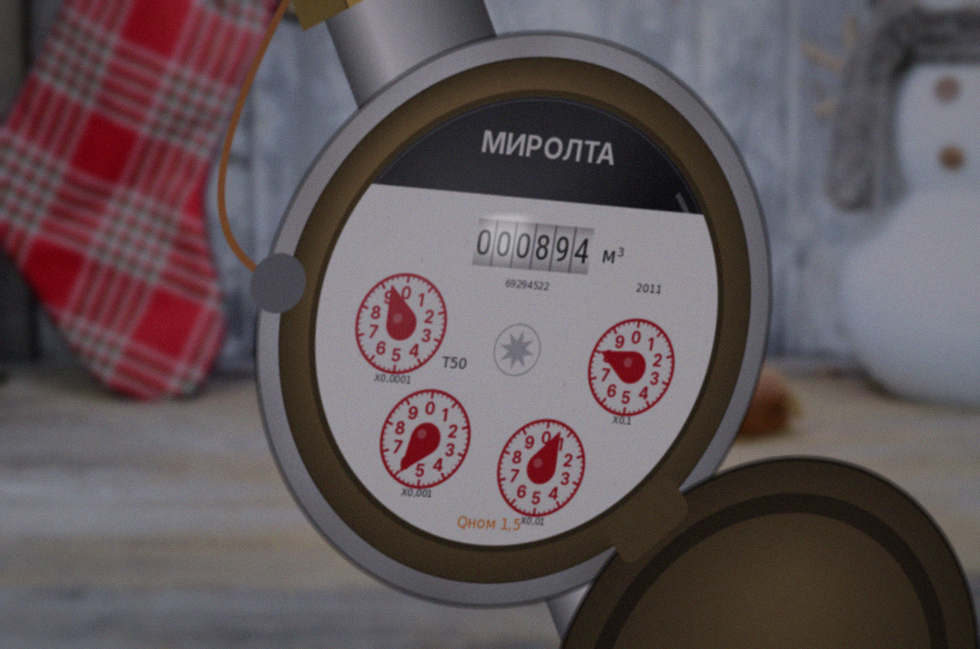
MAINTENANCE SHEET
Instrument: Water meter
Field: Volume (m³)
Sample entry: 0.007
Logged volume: 894.8059
